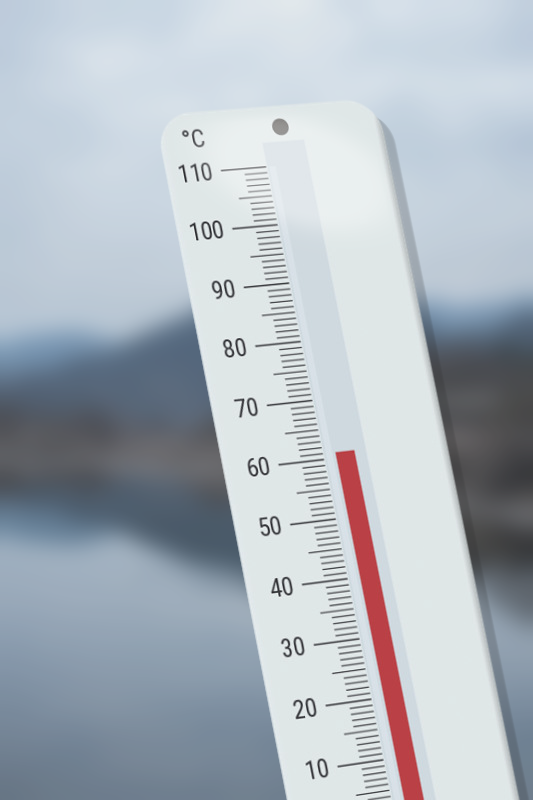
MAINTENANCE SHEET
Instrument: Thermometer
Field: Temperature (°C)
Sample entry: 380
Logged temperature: 61
